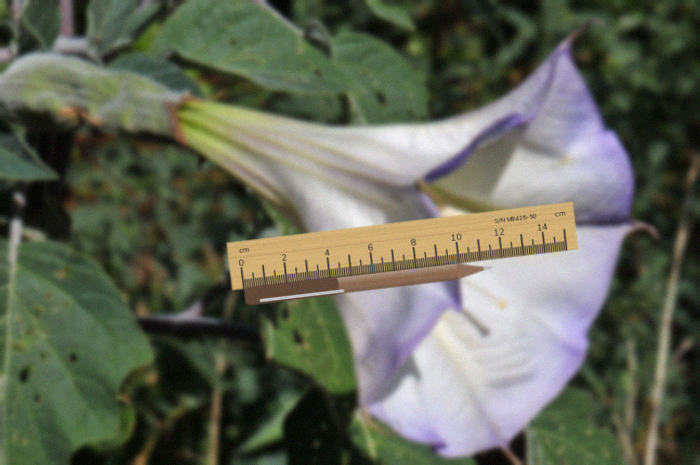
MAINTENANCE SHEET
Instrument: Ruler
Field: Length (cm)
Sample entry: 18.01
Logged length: 11.5
